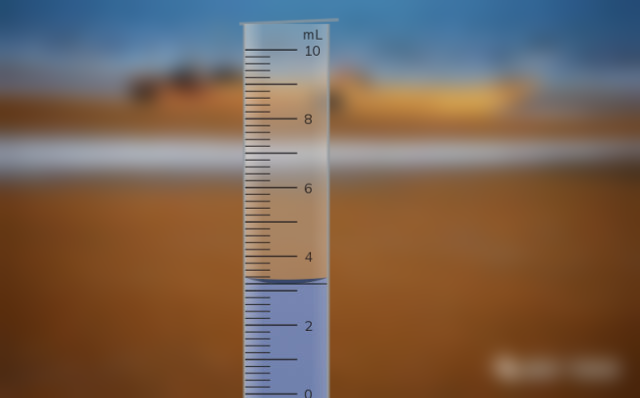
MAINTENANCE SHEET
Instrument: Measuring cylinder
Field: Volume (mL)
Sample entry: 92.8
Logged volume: 3.2
